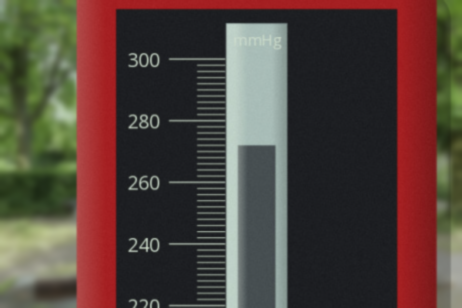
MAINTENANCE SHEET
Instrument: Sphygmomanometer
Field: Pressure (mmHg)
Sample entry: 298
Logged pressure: 272
